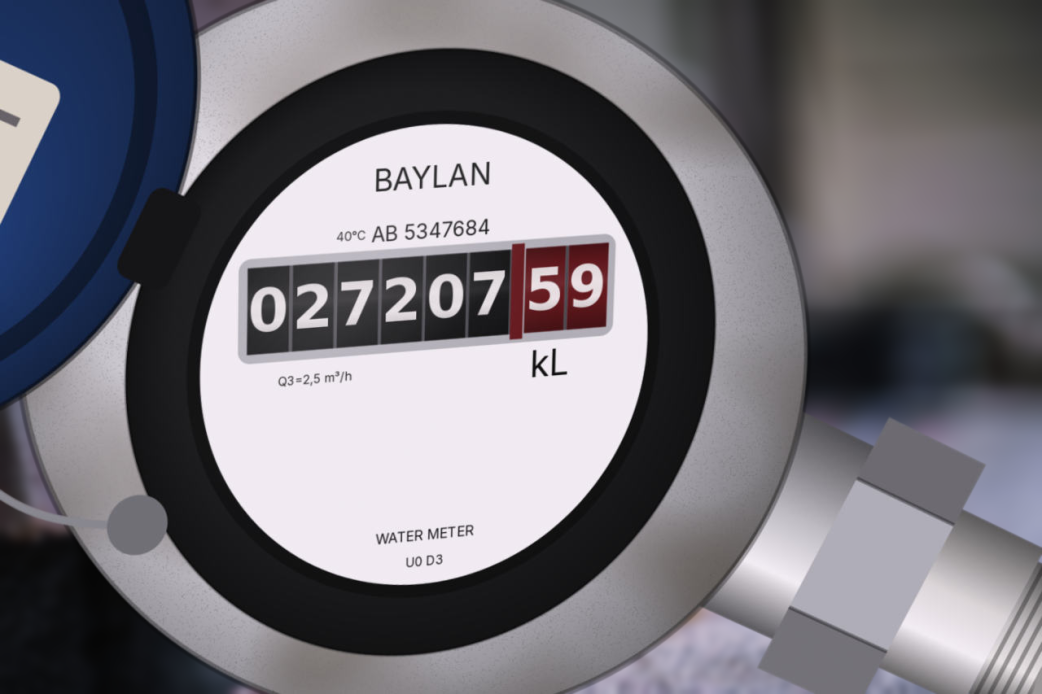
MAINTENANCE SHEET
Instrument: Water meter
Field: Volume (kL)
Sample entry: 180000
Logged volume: 27207.59
